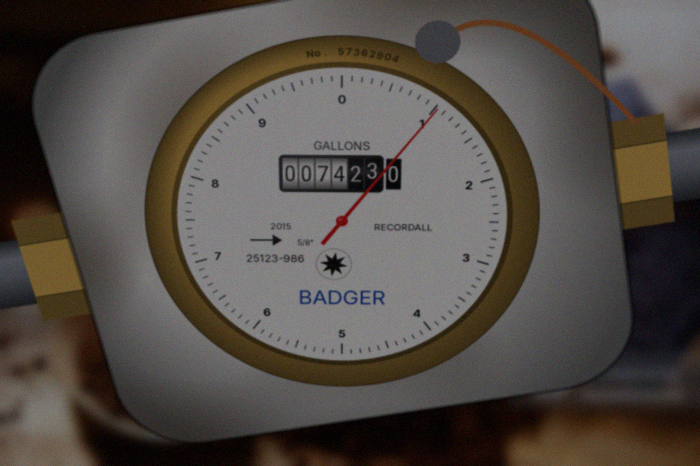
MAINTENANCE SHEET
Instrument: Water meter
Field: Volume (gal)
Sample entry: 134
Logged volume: 74231.0
